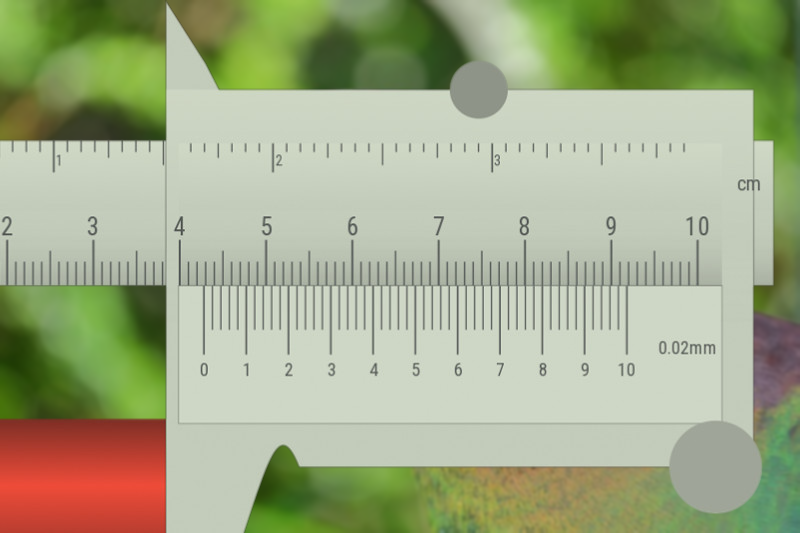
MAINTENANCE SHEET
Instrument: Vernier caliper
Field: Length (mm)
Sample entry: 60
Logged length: 42.8
